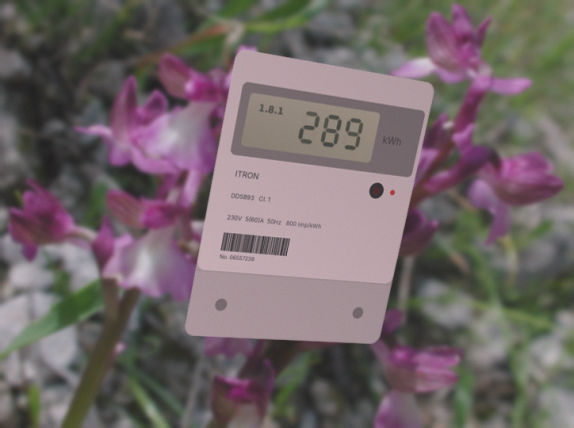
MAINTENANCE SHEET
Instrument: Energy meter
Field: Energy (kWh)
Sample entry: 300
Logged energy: 289
